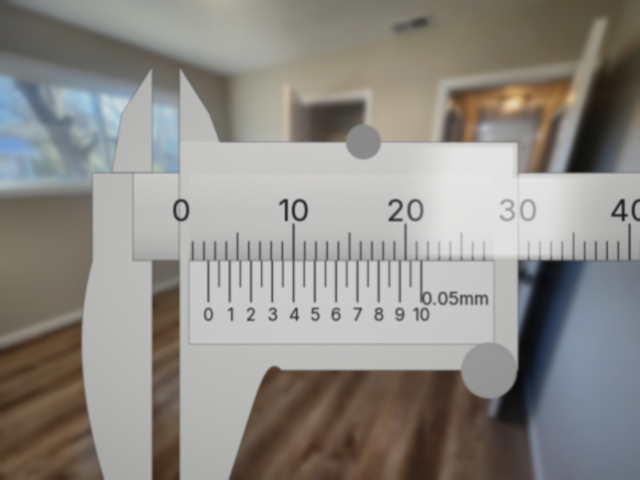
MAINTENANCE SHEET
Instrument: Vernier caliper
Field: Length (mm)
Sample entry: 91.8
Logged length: 2.4
